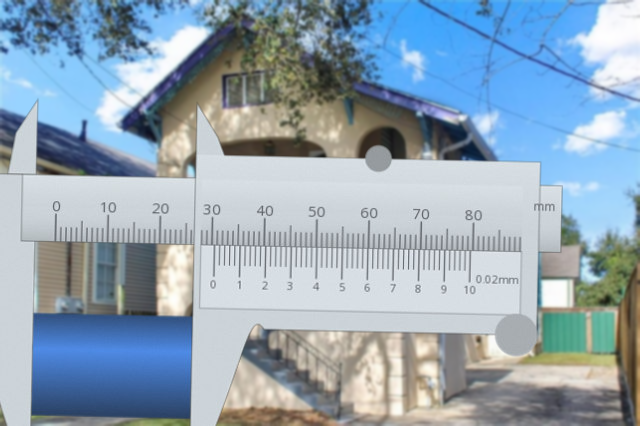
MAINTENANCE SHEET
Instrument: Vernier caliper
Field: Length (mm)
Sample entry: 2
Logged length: 30.5
